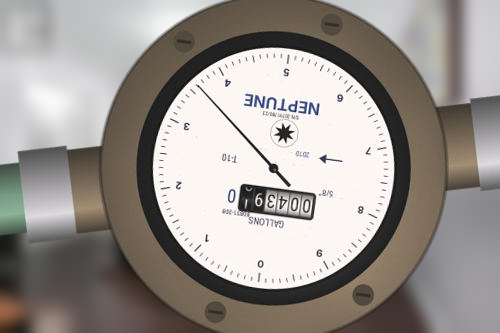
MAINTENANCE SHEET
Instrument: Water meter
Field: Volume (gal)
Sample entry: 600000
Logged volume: 43913.6
